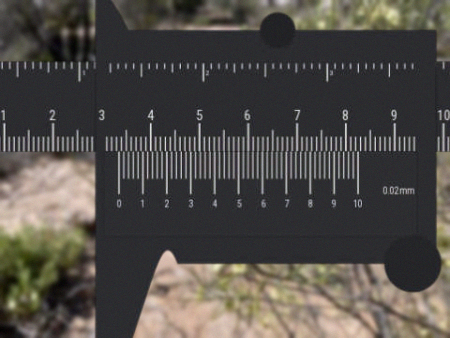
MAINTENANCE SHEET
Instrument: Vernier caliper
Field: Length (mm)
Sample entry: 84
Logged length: 33.5
